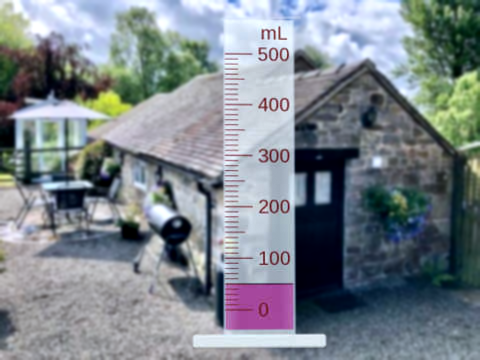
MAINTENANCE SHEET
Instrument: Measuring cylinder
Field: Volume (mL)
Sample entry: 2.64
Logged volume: 50
